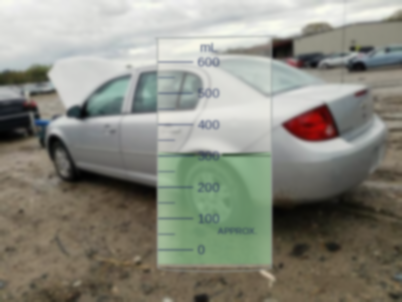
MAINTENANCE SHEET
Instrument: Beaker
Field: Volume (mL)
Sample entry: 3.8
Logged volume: 300
